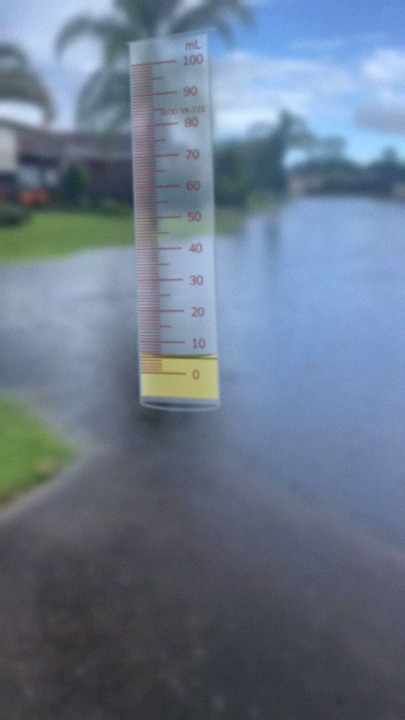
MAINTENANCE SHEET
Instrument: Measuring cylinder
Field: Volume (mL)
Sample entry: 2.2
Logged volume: 5
